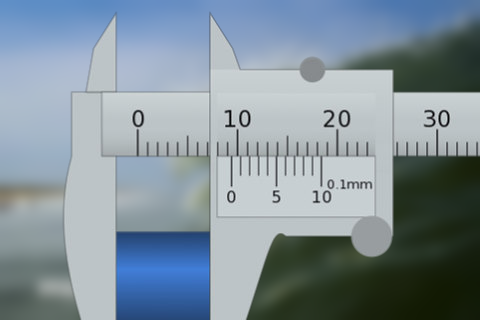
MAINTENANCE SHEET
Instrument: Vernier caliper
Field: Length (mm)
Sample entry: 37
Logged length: 9.4
